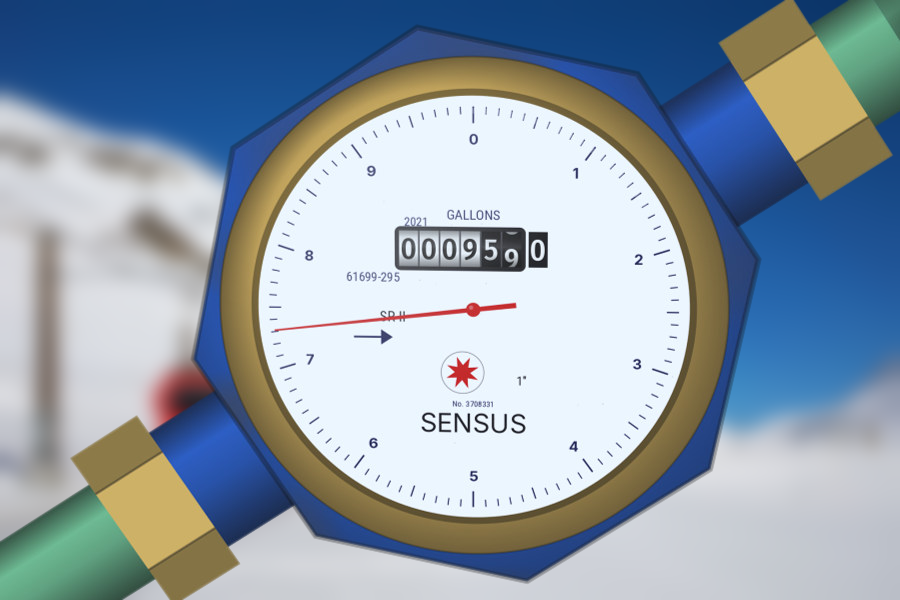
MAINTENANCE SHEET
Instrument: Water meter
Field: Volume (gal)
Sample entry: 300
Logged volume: 9587.3
